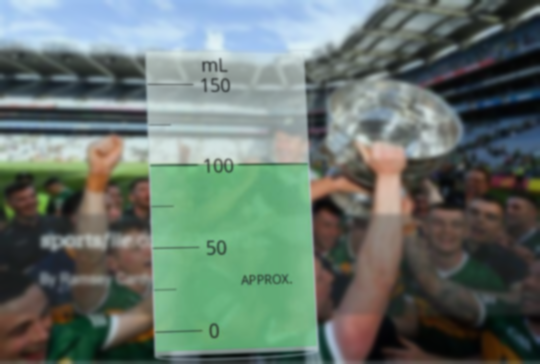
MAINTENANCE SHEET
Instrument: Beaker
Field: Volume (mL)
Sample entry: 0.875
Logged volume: 100
